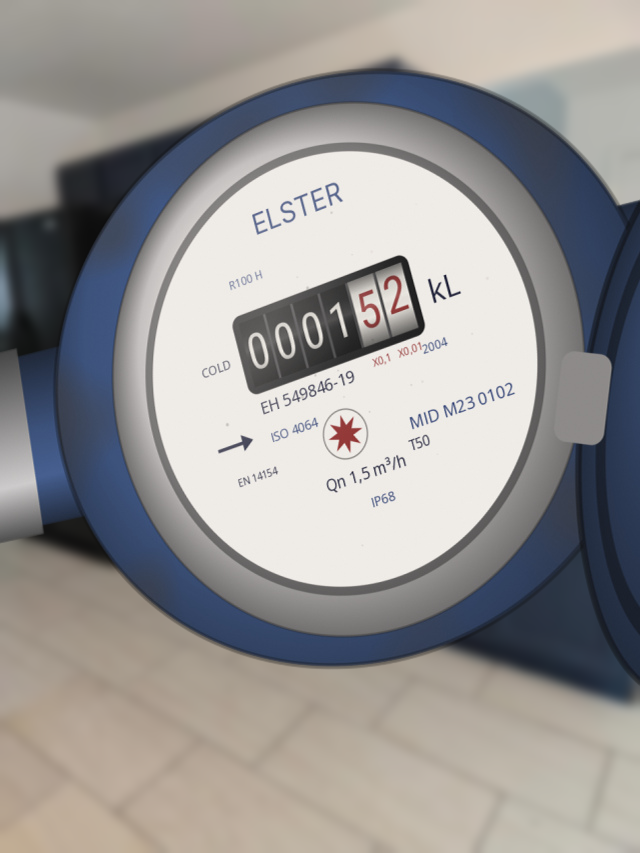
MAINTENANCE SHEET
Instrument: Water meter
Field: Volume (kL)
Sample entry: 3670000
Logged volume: 1.52
